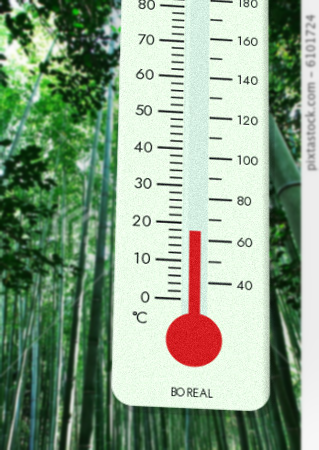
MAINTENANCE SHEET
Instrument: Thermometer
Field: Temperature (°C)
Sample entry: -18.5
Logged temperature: 18
